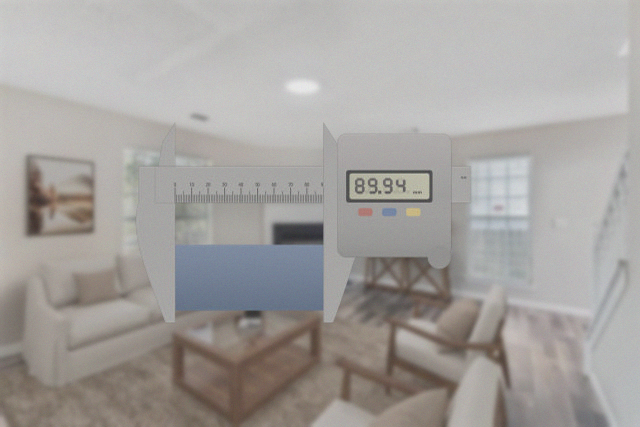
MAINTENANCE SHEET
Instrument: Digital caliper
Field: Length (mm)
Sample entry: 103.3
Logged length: 89.94
